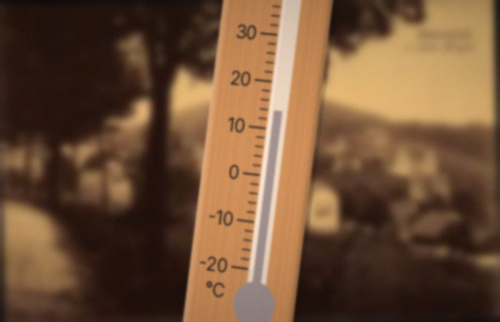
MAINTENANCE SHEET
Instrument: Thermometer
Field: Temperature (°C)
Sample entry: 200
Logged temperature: 14
